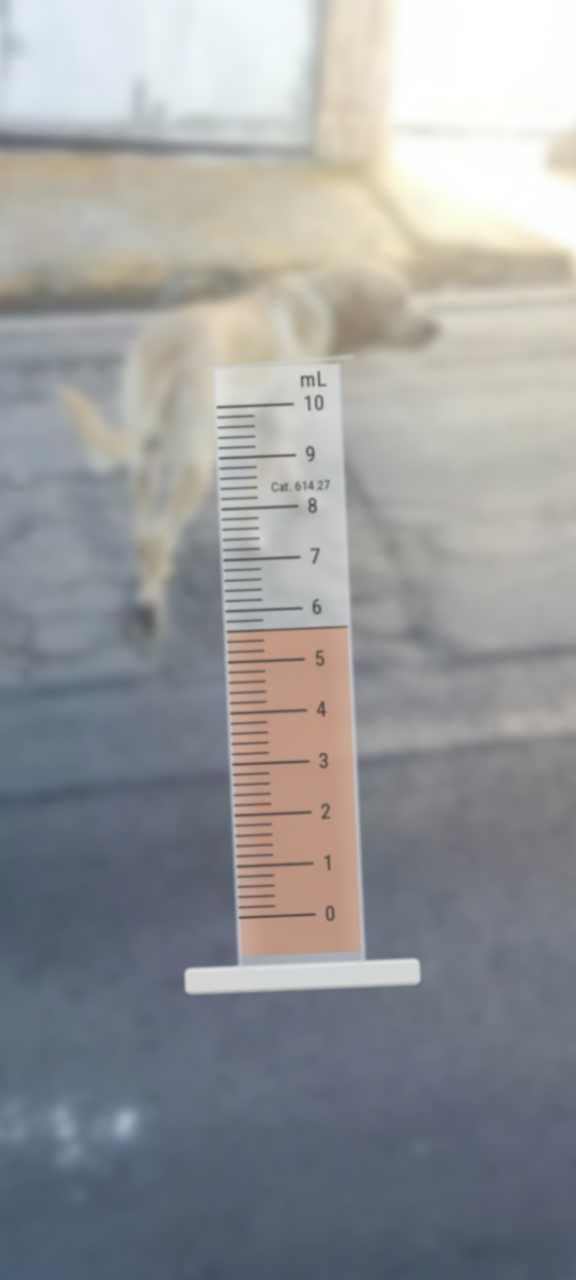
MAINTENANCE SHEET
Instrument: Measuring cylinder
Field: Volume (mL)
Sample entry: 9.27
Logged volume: 5.6
